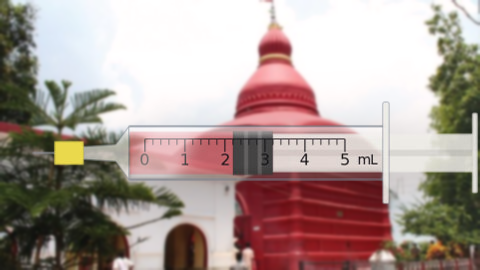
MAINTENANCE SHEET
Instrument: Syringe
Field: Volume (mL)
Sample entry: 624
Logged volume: 2.2
